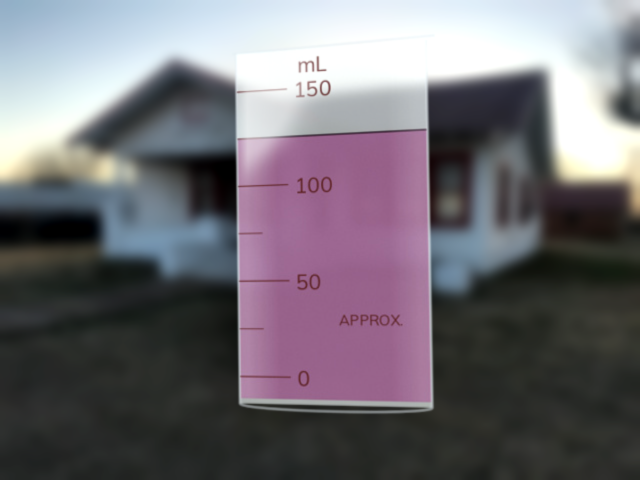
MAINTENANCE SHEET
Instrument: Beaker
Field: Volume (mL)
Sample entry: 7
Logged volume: 125
